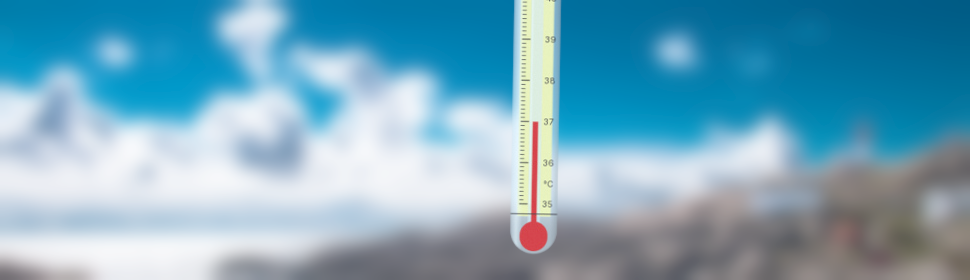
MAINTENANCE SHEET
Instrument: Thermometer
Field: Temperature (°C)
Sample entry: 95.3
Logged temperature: 37
